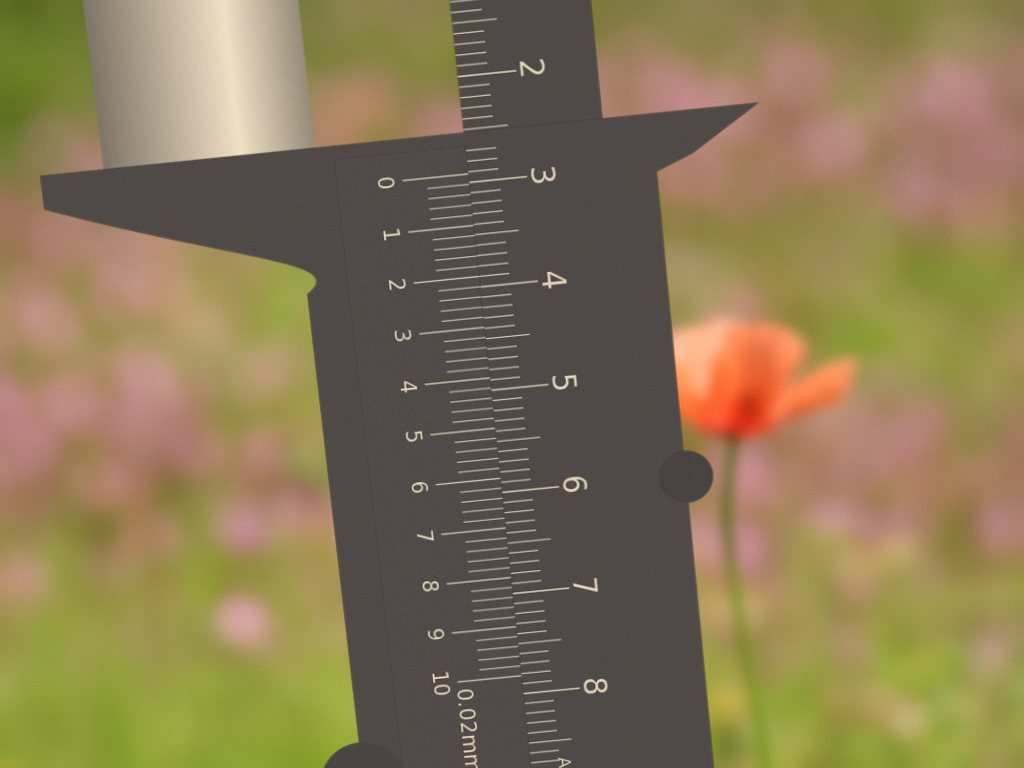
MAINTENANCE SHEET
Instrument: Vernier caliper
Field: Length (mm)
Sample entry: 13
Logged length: 29.2
